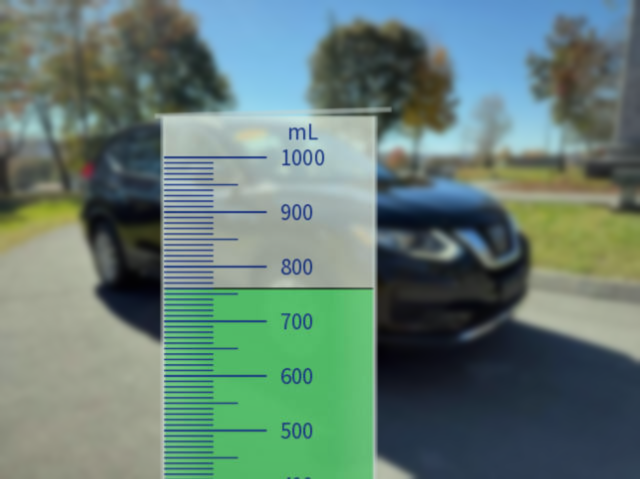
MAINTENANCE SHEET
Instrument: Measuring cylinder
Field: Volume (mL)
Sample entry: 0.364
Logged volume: 760
